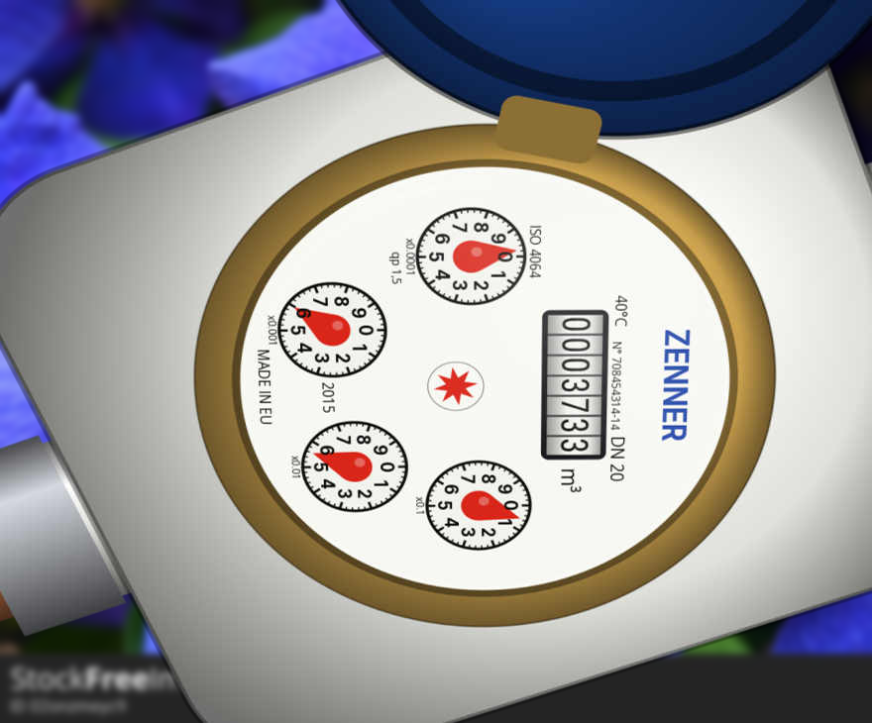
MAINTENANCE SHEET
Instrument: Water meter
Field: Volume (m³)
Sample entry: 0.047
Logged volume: 3733.0559
